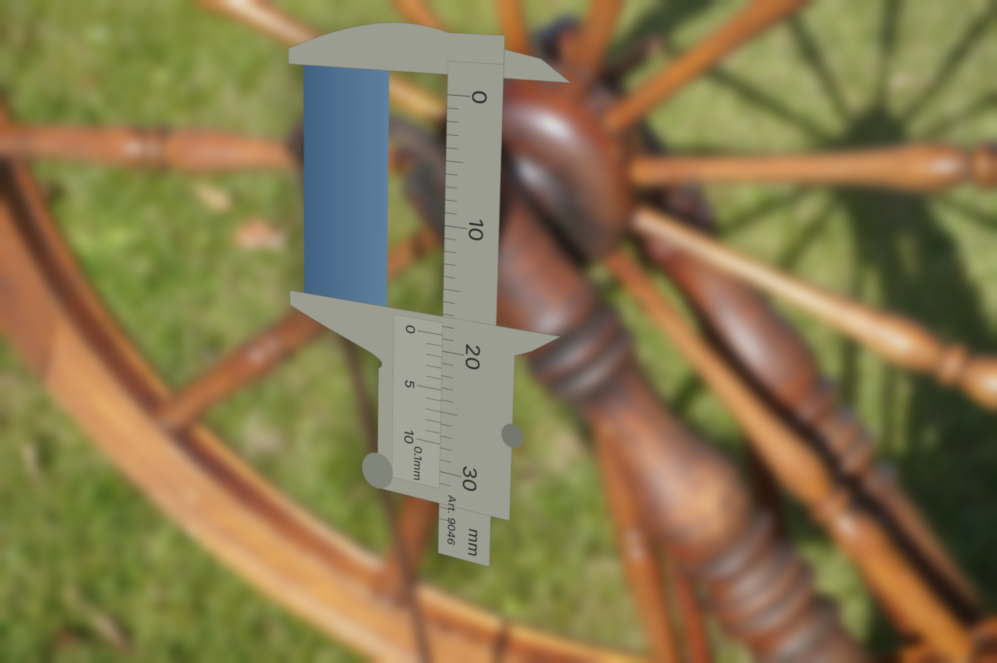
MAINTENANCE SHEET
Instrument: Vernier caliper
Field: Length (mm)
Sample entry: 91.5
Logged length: 18.7
